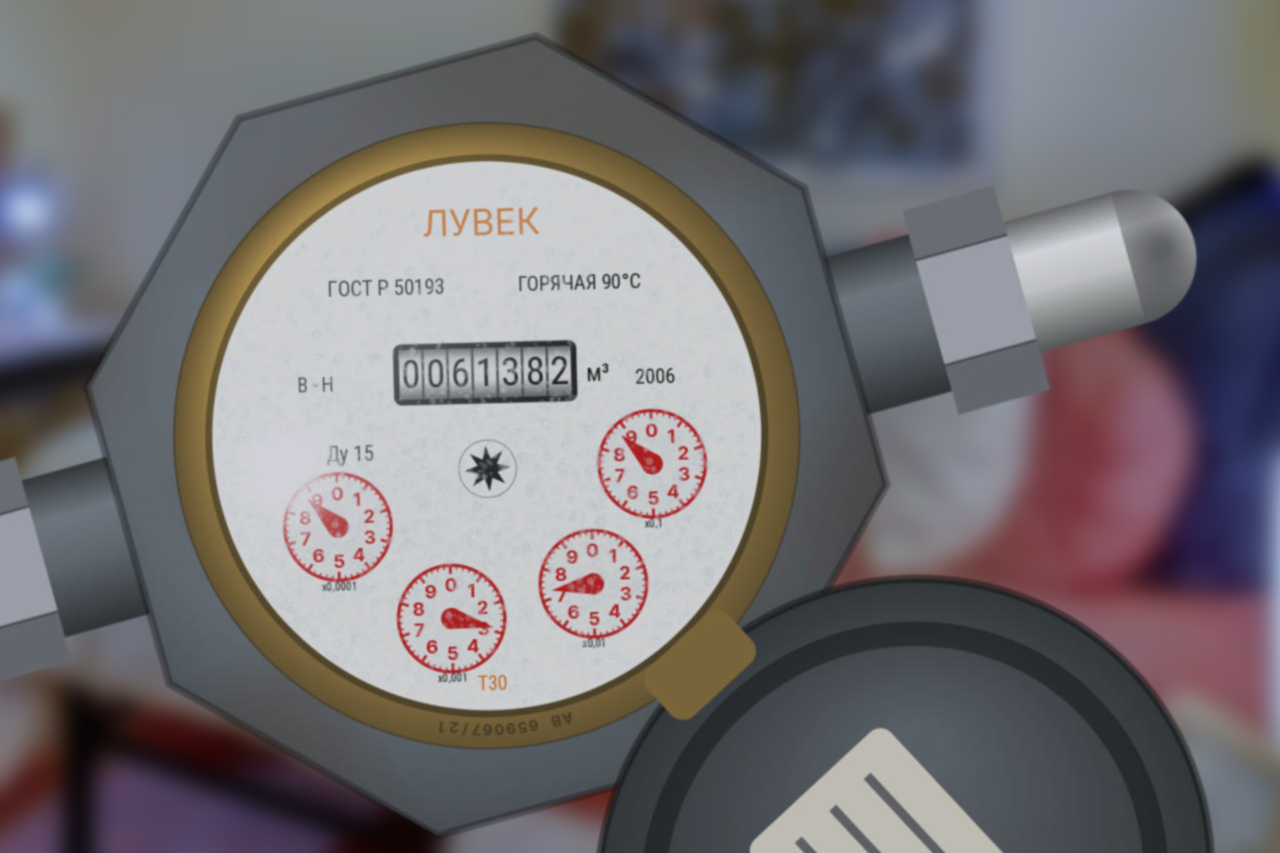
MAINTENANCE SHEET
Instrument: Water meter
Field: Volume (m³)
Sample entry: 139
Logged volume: 61382.8728
